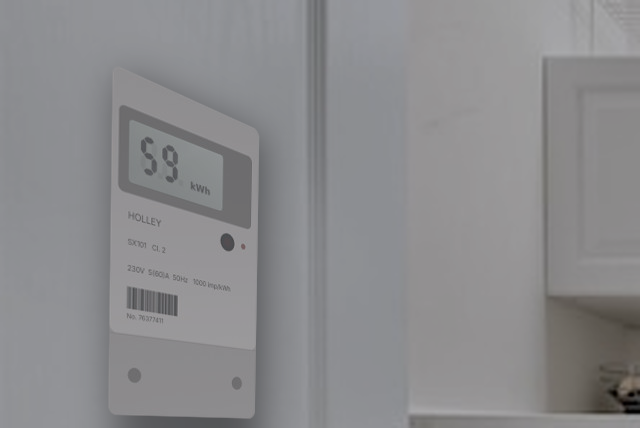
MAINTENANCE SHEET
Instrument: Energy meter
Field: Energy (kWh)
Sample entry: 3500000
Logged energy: 59
